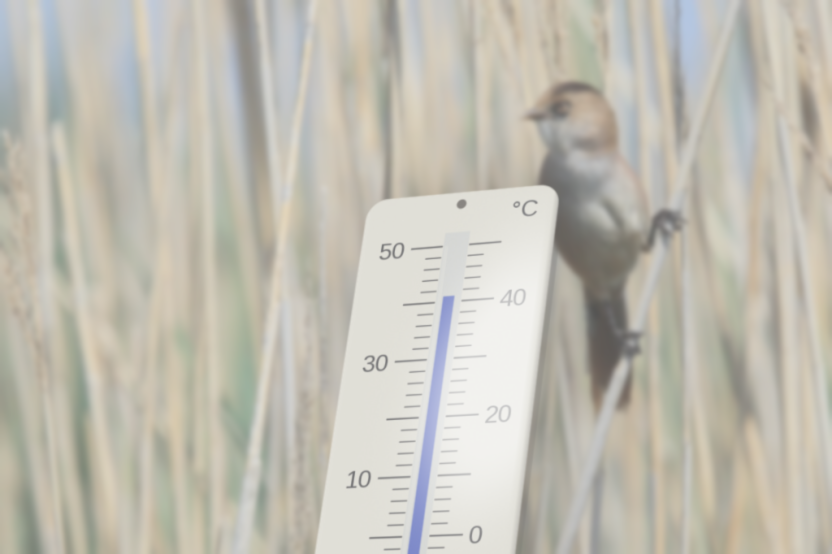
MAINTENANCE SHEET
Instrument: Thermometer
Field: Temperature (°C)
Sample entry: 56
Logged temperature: 41
